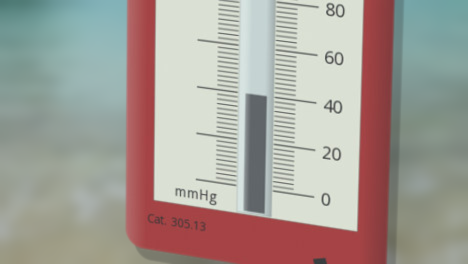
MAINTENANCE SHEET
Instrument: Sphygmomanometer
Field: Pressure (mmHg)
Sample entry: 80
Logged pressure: 40
